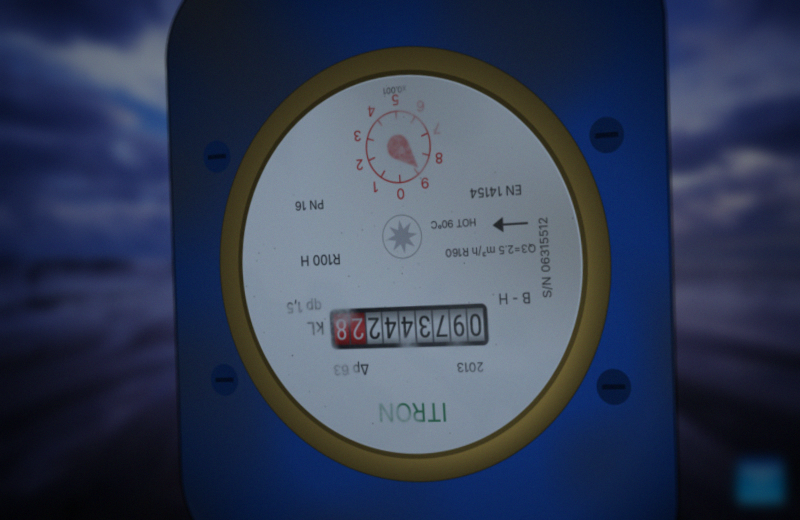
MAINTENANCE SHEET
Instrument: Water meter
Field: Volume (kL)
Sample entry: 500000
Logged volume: 973442.288
